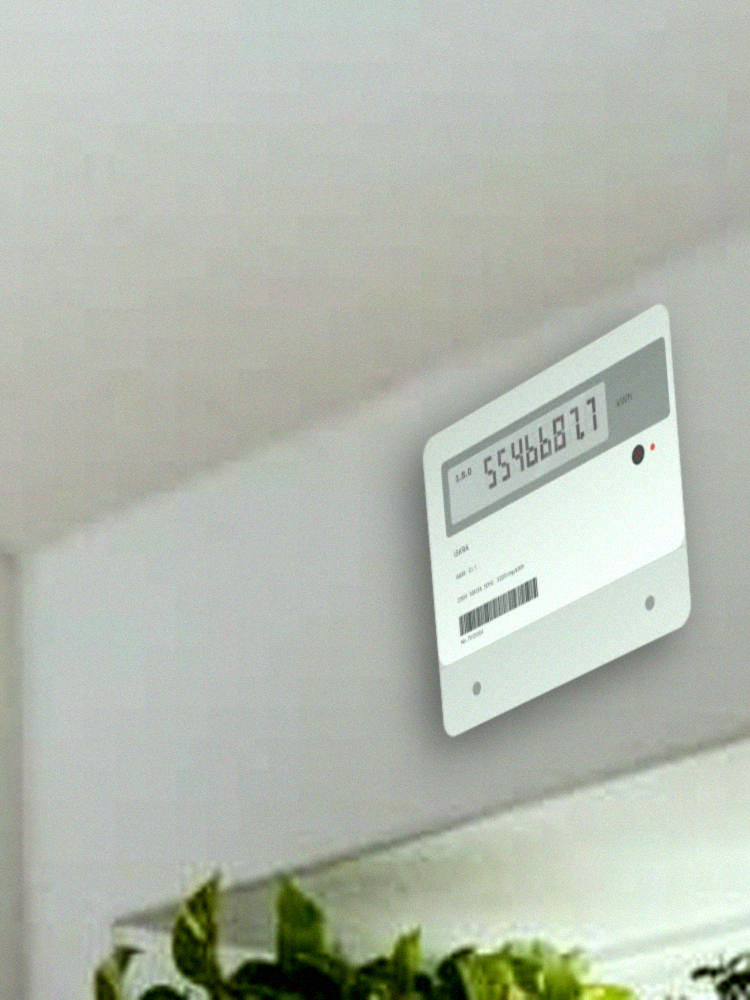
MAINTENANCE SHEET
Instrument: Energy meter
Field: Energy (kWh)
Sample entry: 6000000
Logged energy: 5546687.7
